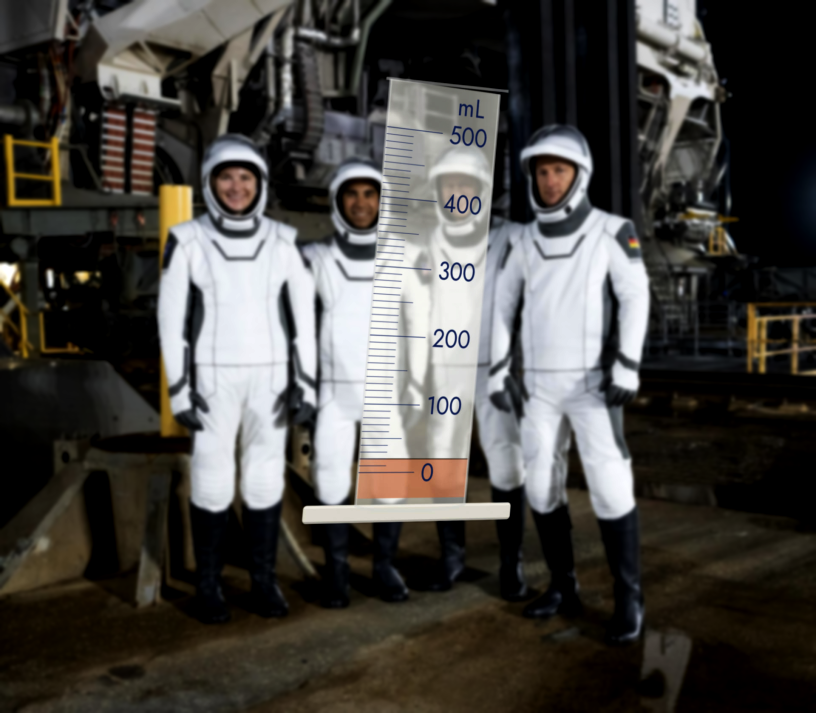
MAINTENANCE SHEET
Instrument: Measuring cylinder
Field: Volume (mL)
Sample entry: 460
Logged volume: 20
